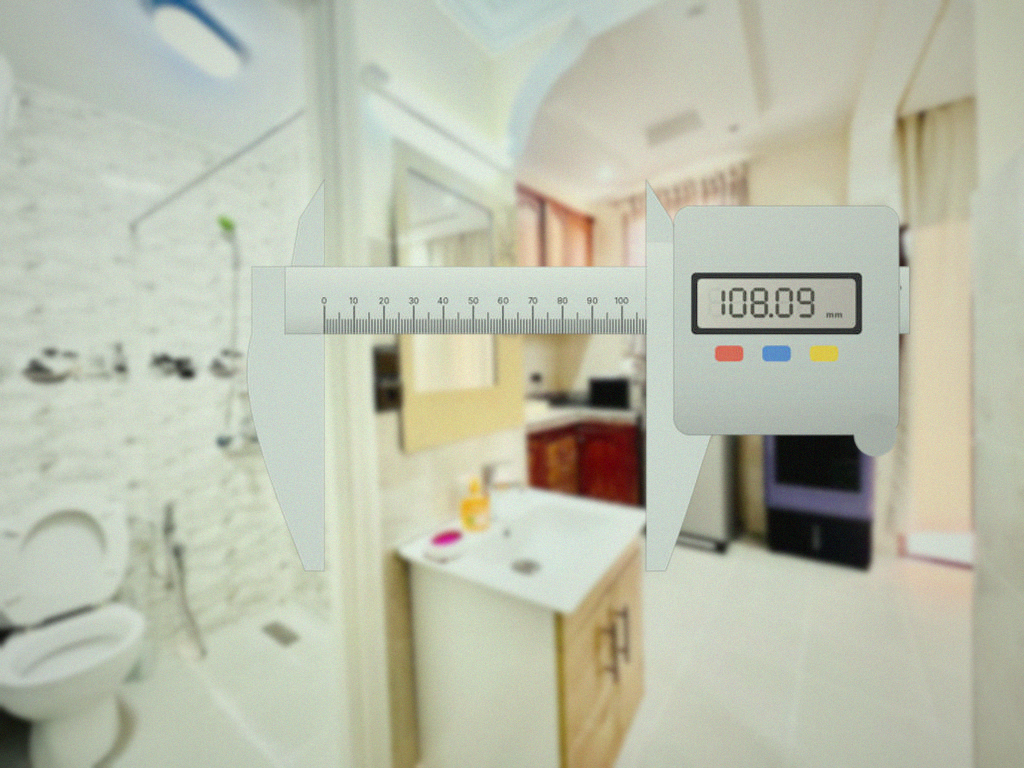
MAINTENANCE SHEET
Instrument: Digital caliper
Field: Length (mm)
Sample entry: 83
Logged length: 108.09
